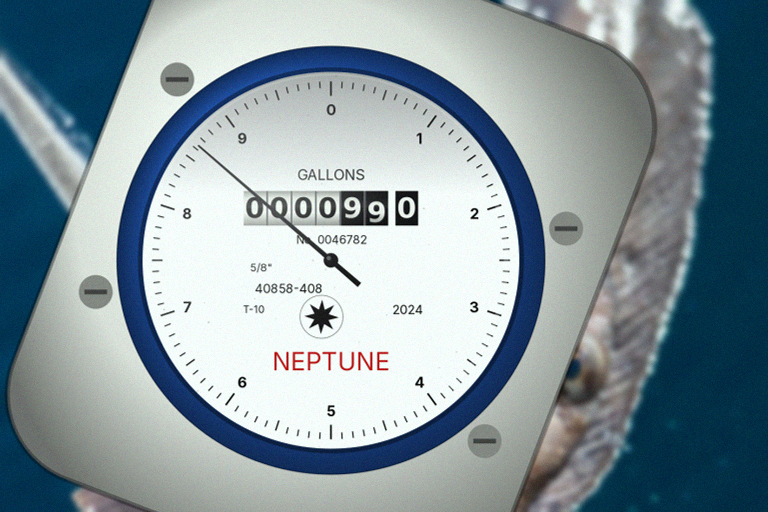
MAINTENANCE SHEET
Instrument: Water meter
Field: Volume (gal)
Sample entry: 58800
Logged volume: 988.6
